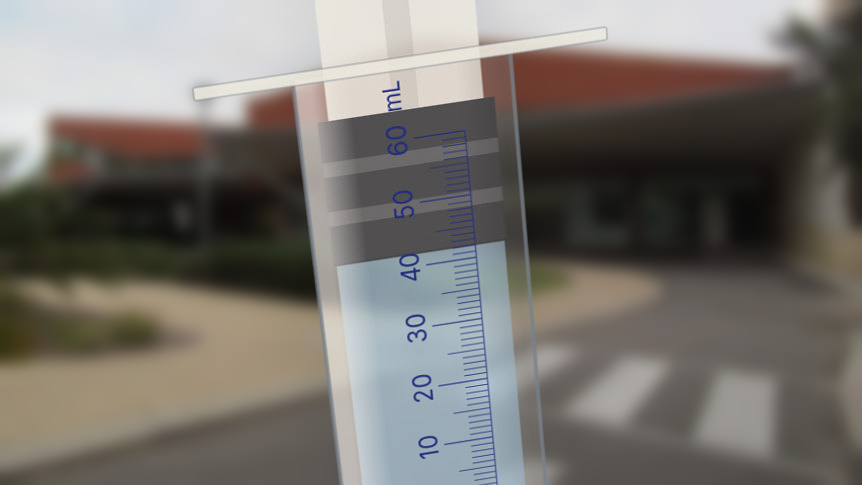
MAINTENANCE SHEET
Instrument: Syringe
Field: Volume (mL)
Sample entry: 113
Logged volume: 42
